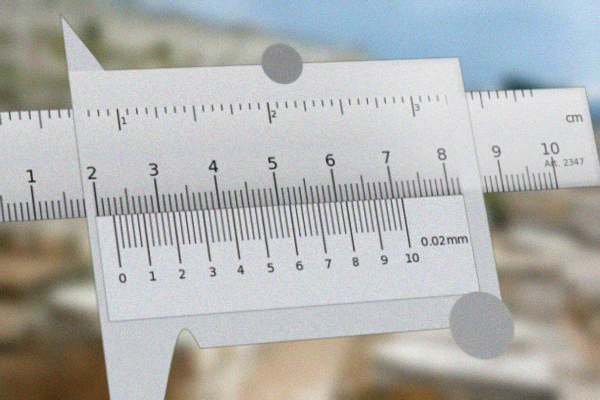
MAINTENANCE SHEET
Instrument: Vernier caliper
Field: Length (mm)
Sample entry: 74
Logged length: 22.5
